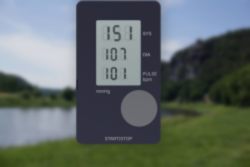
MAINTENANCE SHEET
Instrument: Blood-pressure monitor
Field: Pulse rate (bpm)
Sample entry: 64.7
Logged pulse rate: 101
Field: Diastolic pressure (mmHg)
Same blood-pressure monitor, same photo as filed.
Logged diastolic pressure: 107
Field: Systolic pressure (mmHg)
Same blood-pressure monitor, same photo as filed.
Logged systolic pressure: 151
